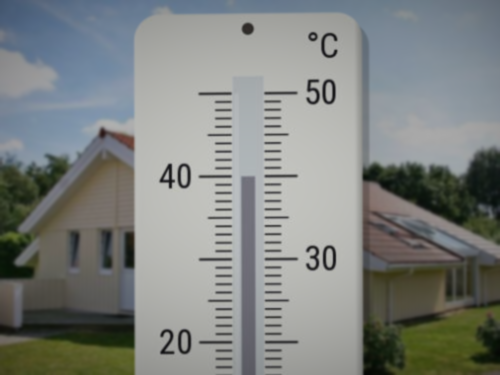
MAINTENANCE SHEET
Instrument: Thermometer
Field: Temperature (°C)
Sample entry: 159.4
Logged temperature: 40
